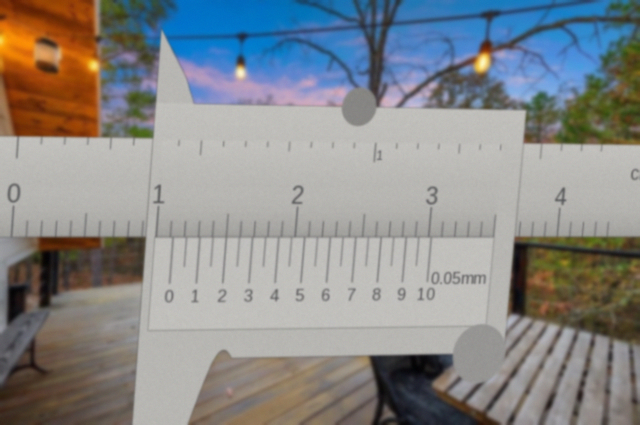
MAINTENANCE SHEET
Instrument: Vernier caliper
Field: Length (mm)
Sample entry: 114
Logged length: 11.2
